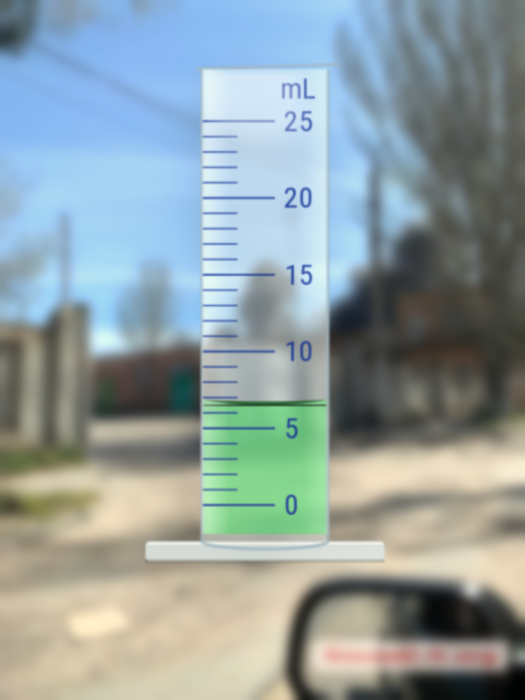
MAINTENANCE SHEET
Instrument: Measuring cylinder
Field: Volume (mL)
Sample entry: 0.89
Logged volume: 6.5
